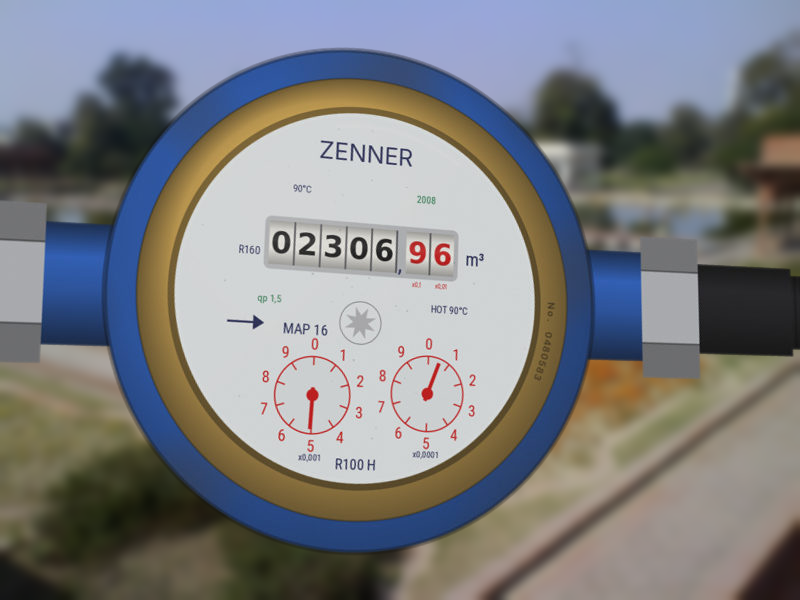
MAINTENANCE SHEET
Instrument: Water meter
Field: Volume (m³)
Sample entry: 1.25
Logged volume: 2306.9650
